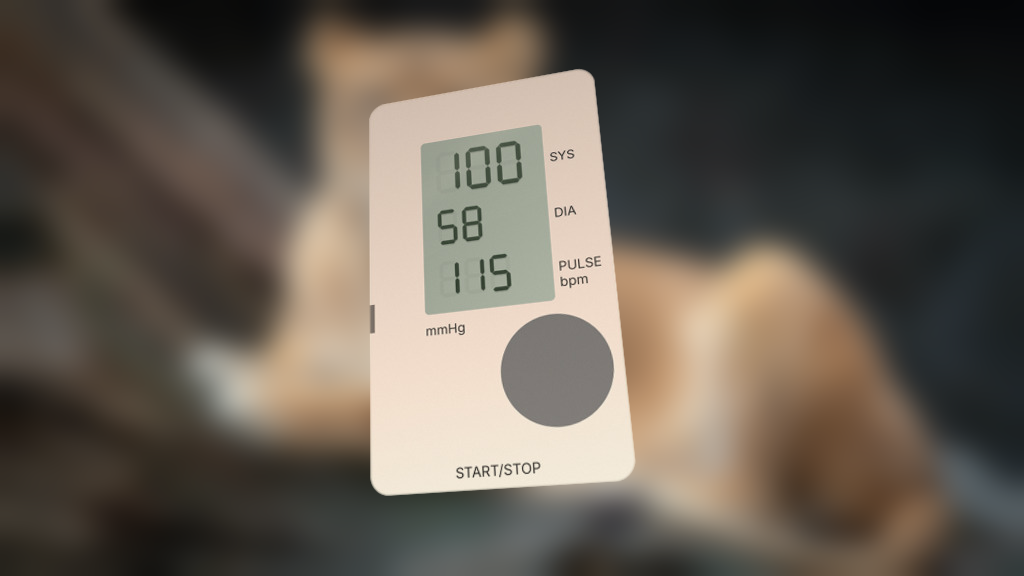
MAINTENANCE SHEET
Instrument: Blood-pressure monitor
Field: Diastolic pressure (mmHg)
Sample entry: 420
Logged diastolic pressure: 58
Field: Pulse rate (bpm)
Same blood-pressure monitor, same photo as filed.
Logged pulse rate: 115
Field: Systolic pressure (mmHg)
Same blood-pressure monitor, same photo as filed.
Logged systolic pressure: 100
